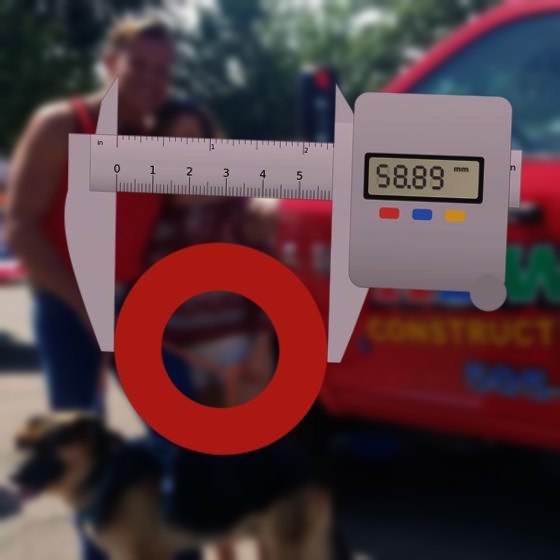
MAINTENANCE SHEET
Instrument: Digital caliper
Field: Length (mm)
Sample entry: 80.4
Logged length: 58.89
